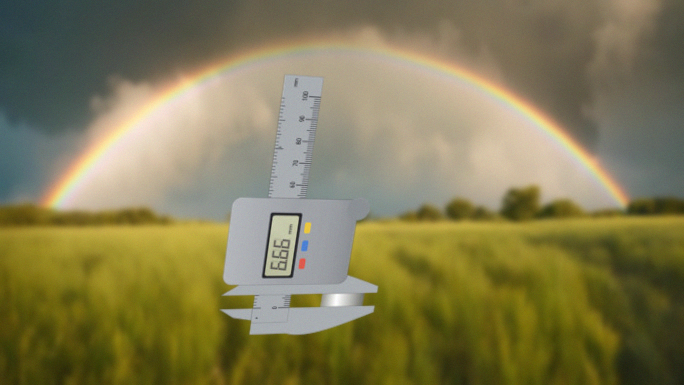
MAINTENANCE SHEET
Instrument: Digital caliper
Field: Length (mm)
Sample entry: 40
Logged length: 6.66
